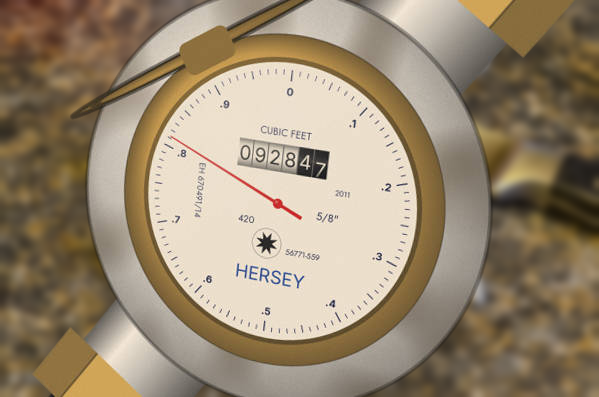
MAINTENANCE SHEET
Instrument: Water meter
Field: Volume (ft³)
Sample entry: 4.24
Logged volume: 92846.81
